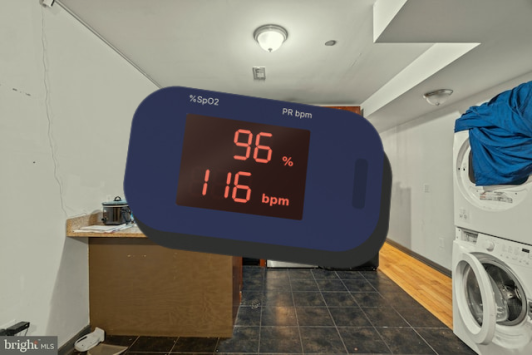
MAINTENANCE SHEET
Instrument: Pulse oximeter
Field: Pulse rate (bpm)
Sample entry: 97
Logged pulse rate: 116
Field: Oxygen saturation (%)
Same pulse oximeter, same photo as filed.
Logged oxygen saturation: 96
